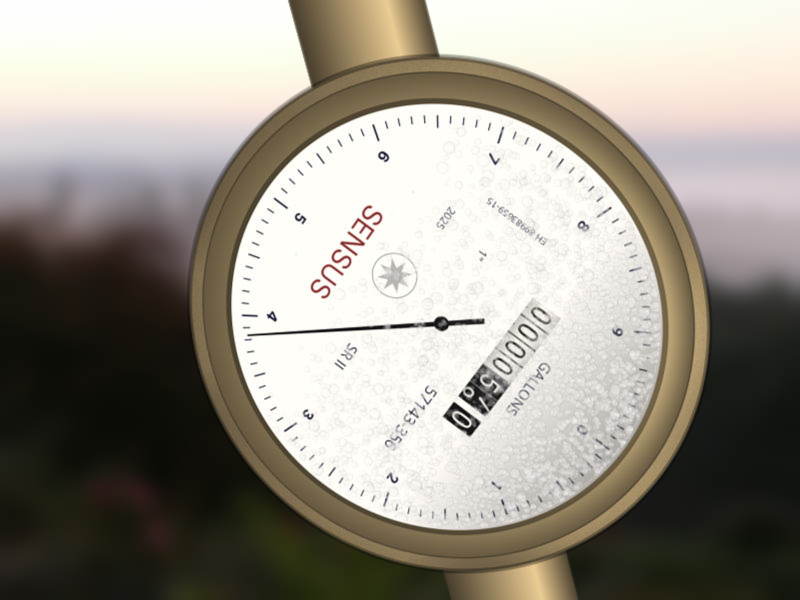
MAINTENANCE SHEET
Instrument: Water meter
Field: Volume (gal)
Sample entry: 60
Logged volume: 573.8
